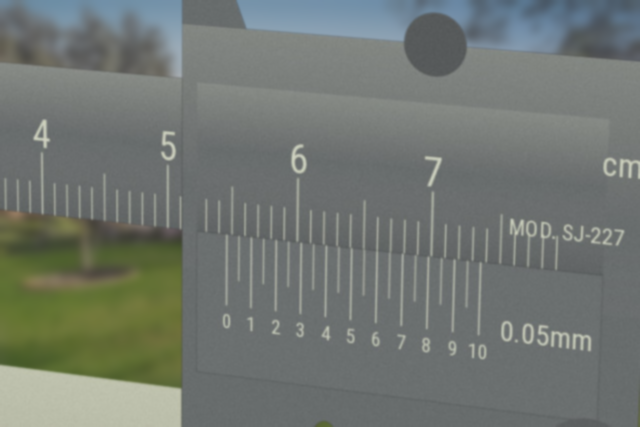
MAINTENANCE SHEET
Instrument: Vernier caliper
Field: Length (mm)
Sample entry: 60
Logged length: 54.6
